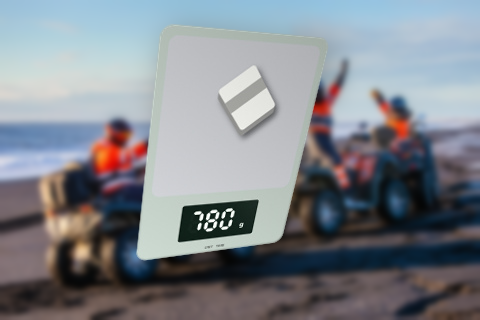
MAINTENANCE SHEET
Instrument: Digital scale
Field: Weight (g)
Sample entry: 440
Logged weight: 780
